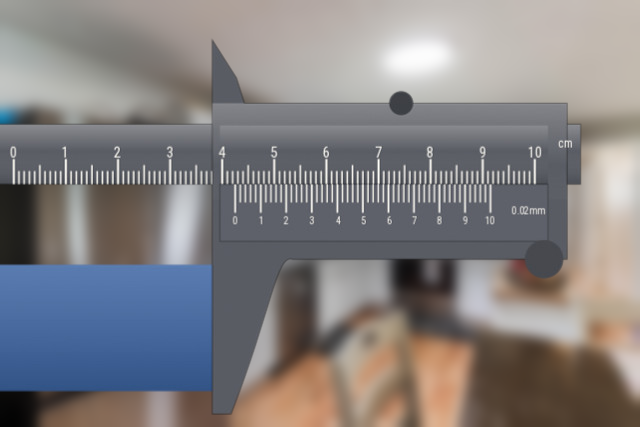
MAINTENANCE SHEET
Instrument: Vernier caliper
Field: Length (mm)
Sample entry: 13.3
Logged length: 42.5
